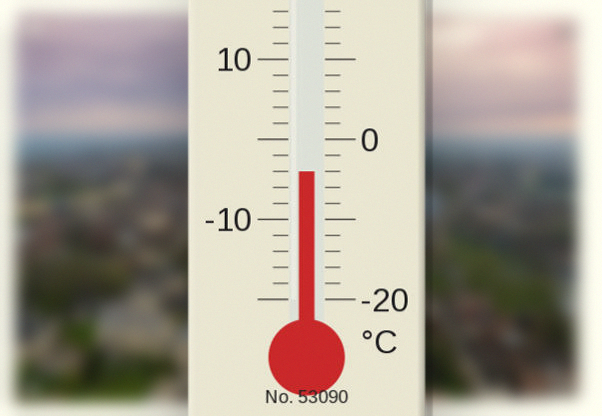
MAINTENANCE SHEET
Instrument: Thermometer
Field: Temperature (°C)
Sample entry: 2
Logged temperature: -4
